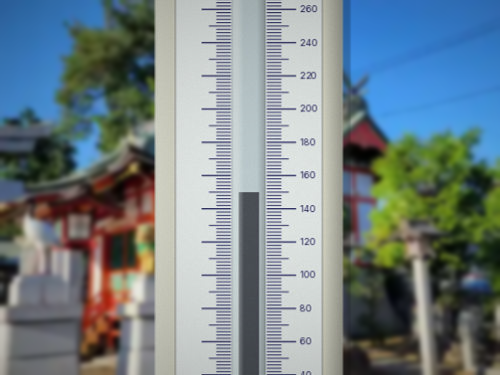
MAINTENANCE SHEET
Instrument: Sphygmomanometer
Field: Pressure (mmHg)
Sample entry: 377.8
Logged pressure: 150
